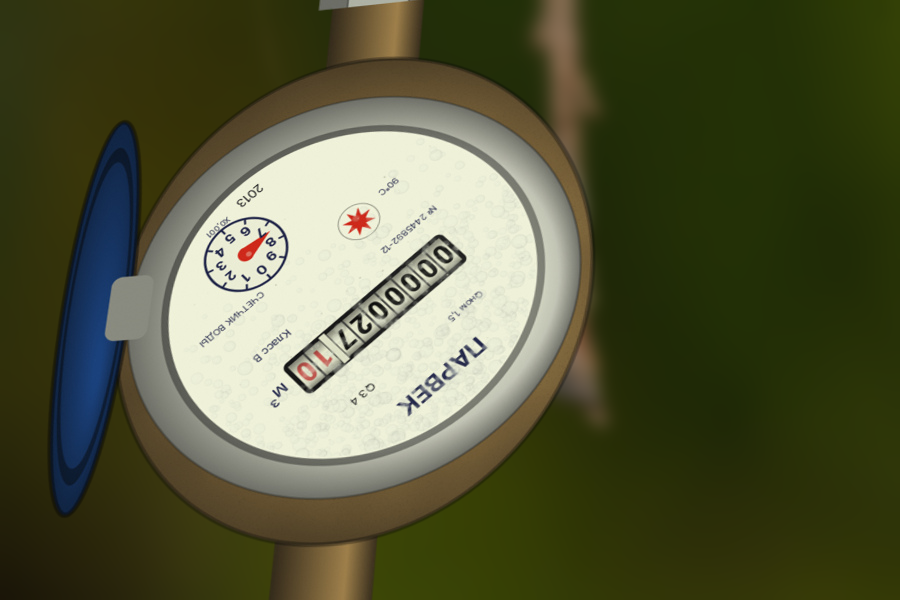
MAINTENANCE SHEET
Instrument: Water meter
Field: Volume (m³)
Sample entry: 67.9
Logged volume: 27.107
